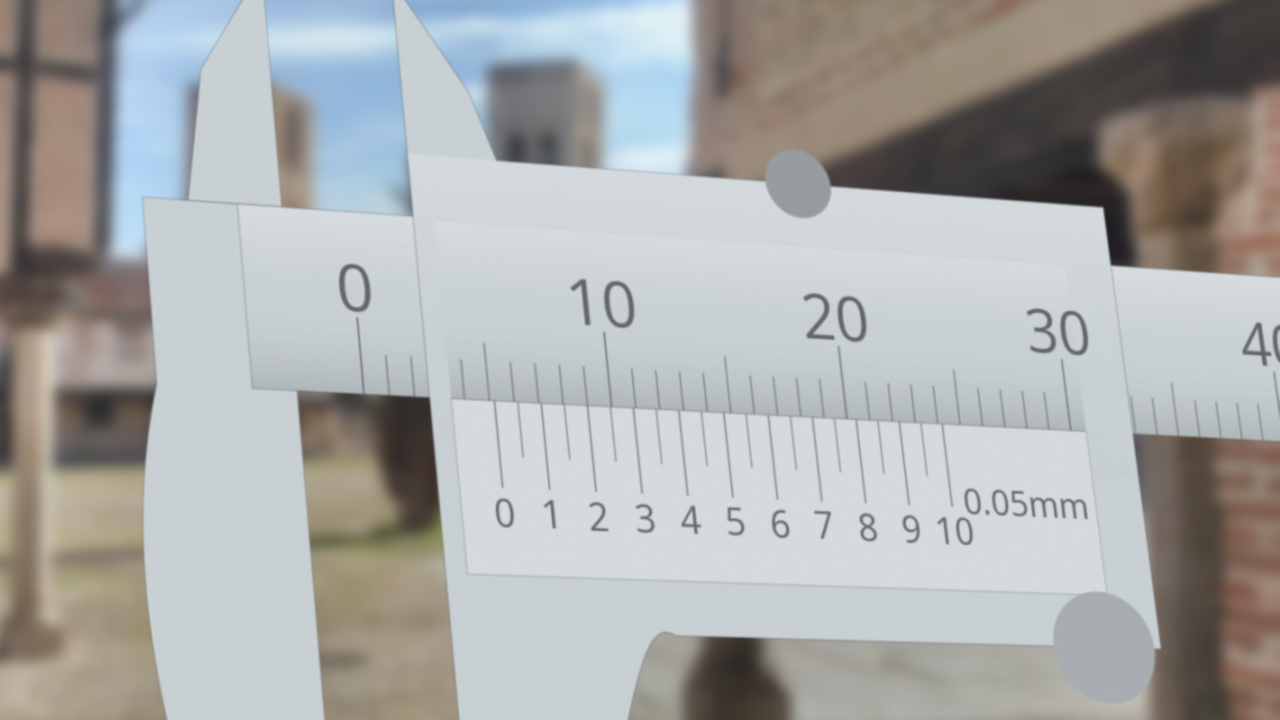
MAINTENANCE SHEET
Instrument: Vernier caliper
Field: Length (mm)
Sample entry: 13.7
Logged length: 5.2
